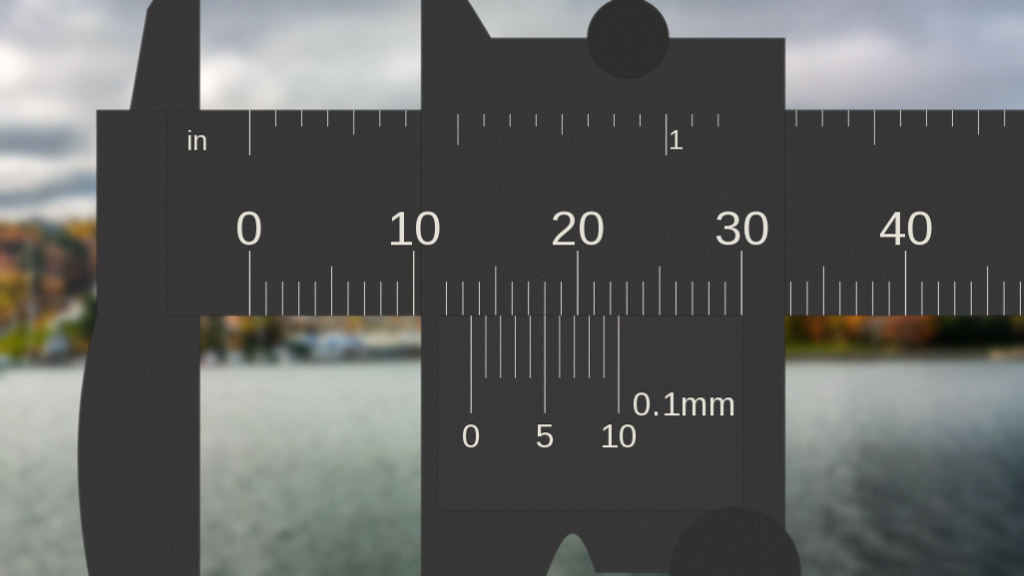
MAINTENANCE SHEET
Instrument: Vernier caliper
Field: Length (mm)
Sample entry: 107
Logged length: 13.5
